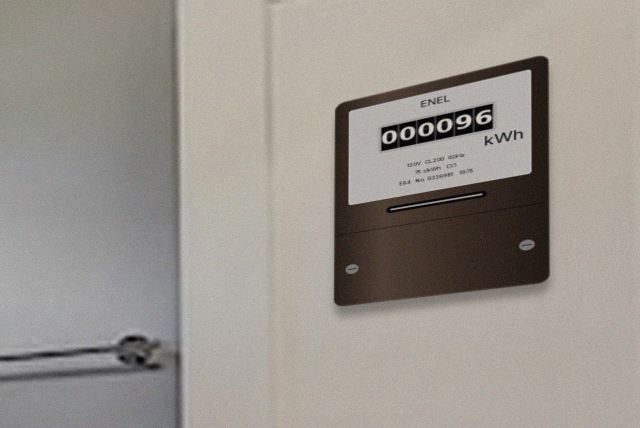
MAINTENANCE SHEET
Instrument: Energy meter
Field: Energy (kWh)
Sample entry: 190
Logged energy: 96
